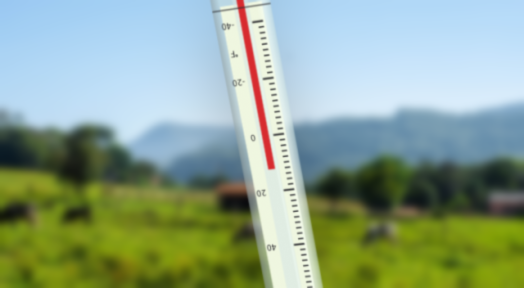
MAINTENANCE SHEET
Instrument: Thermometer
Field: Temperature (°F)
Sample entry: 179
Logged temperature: 12
